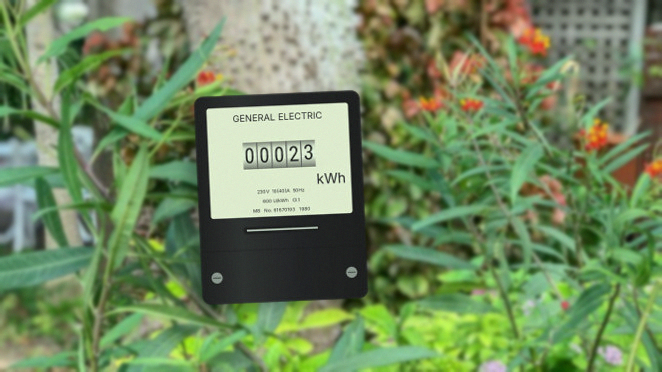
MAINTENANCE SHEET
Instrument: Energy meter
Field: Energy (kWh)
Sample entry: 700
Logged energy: 23
